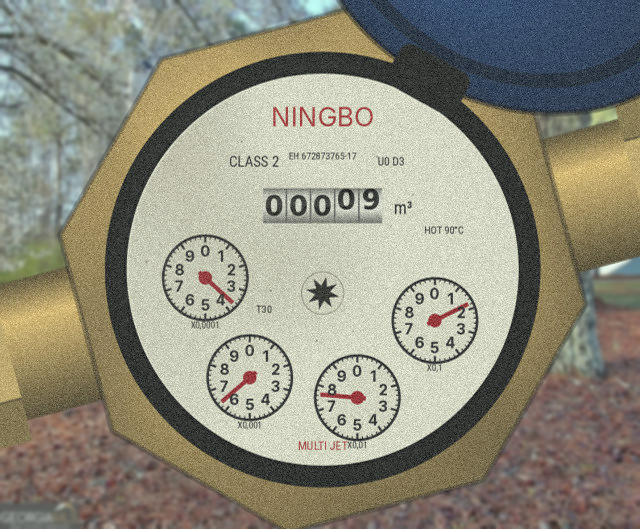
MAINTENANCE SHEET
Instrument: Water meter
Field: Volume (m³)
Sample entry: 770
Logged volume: 9.1763
